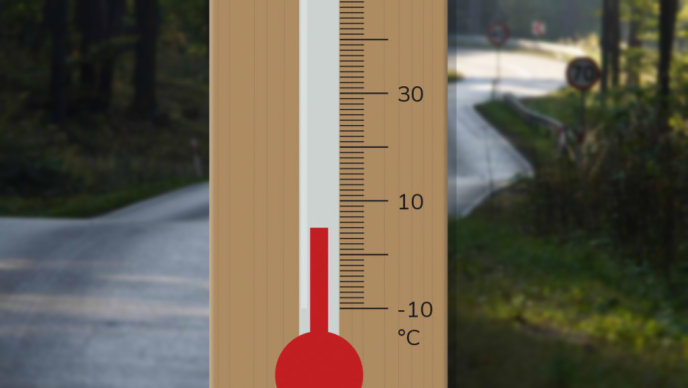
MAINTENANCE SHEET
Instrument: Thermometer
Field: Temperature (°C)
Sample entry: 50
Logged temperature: 5
